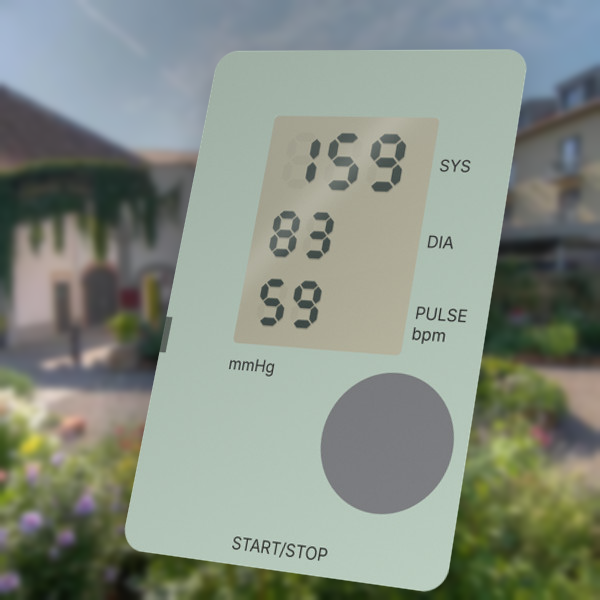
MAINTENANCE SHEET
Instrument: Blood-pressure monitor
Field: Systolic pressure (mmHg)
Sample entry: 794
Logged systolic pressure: 159
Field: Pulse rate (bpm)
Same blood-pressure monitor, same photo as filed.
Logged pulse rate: 59
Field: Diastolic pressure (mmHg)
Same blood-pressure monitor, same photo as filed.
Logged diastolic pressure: 83
